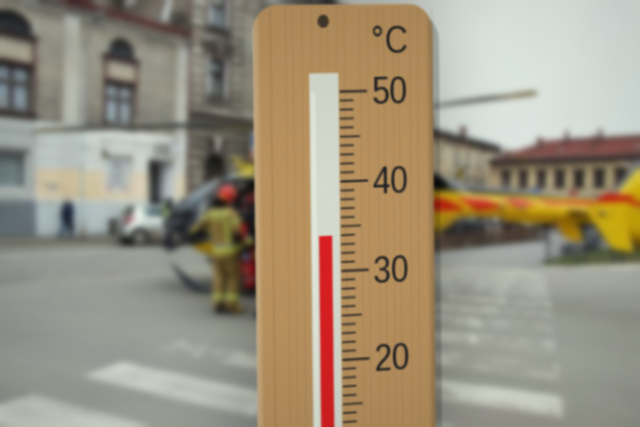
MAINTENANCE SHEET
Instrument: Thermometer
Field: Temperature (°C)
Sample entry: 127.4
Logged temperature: 34
